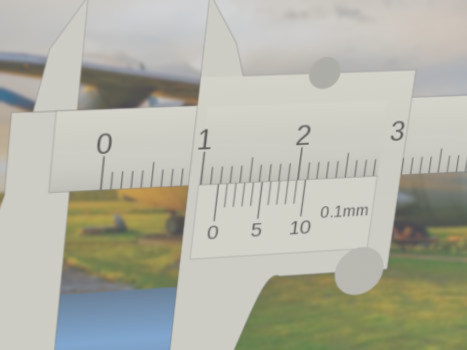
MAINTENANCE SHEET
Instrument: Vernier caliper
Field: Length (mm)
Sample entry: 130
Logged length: 11.8
